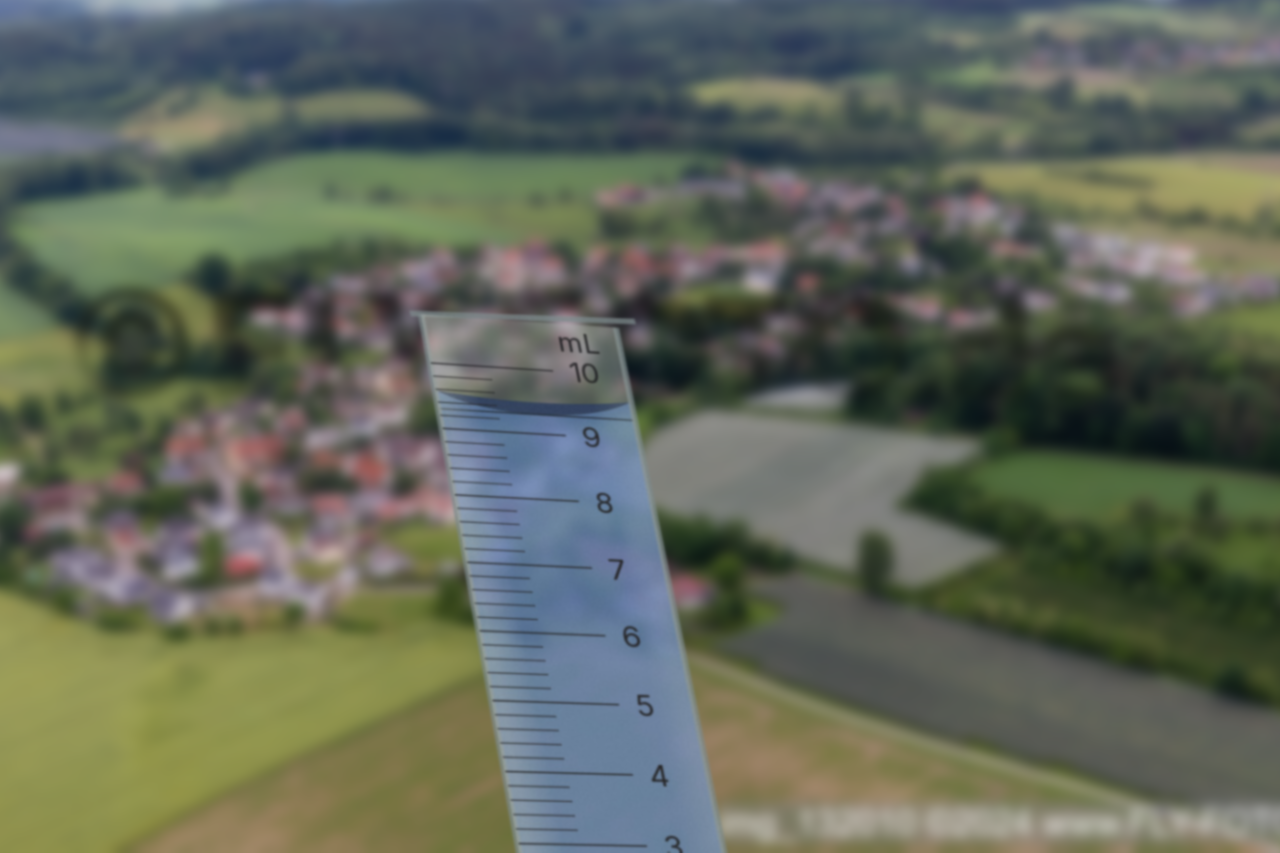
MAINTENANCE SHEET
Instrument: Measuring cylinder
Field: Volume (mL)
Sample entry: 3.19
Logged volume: 9.3
